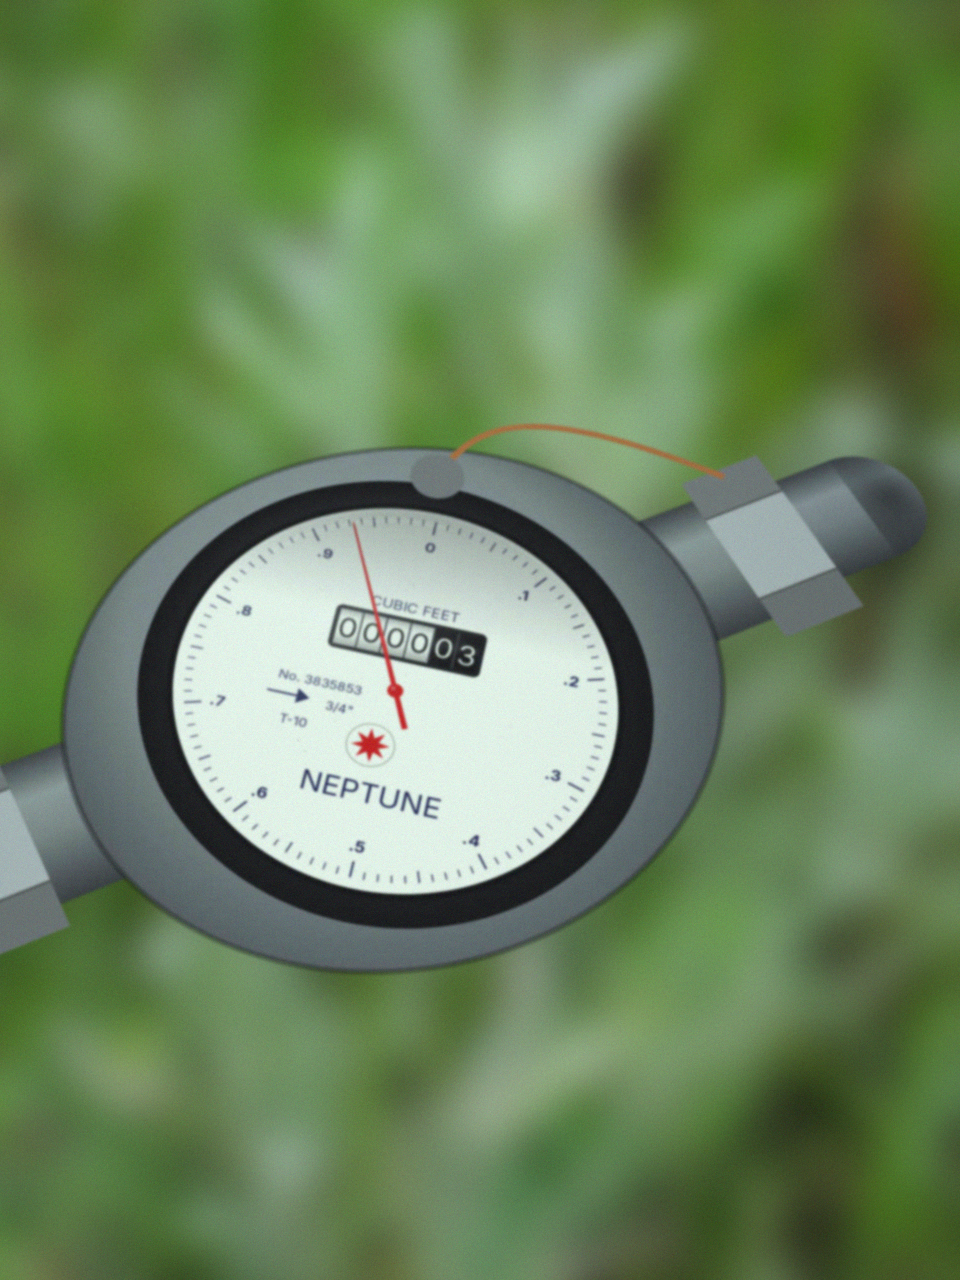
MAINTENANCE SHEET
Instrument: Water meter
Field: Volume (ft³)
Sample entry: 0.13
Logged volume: 2.93
